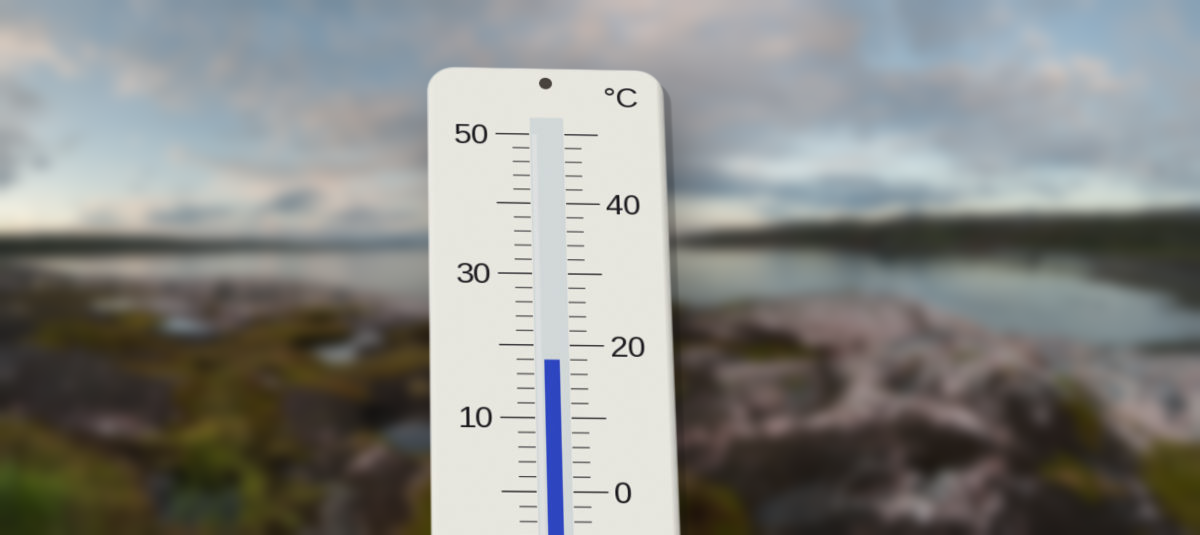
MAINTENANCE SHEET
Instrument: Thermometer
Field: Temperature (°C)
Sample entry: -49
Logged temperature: 18
